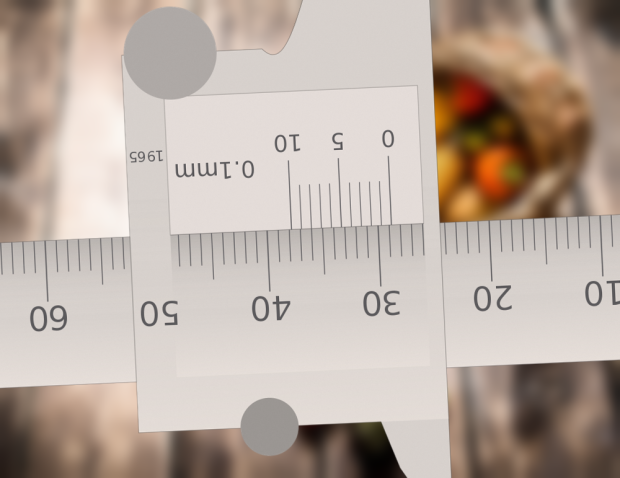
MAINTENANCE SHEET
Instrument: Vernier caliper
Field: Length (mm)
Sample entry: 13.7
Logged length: 28.8
